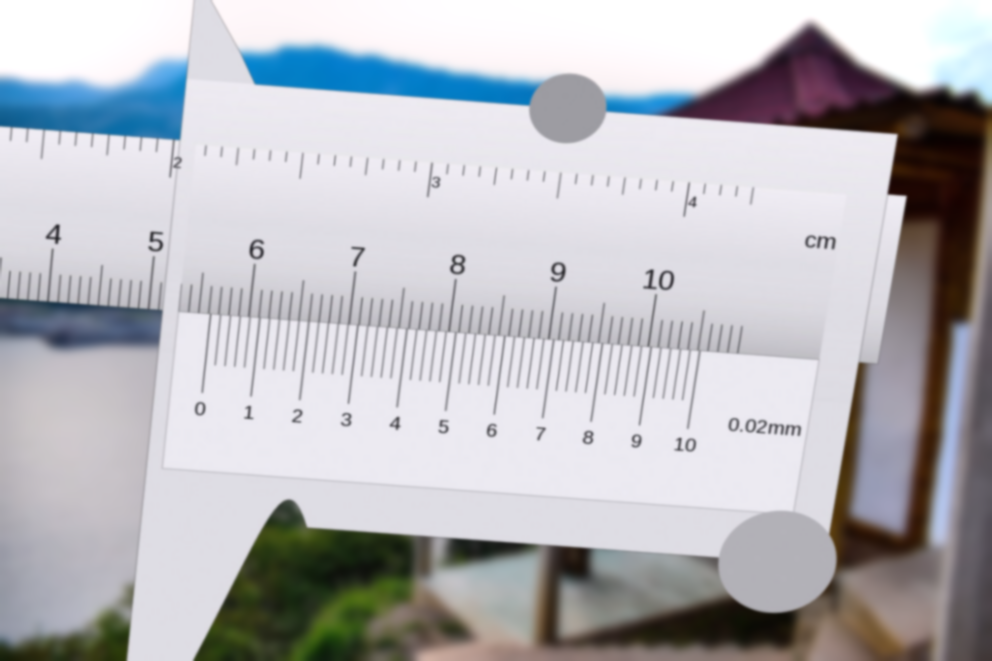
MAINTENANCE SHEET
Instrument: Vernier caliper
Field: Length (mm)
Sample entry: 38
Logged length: 56.2
